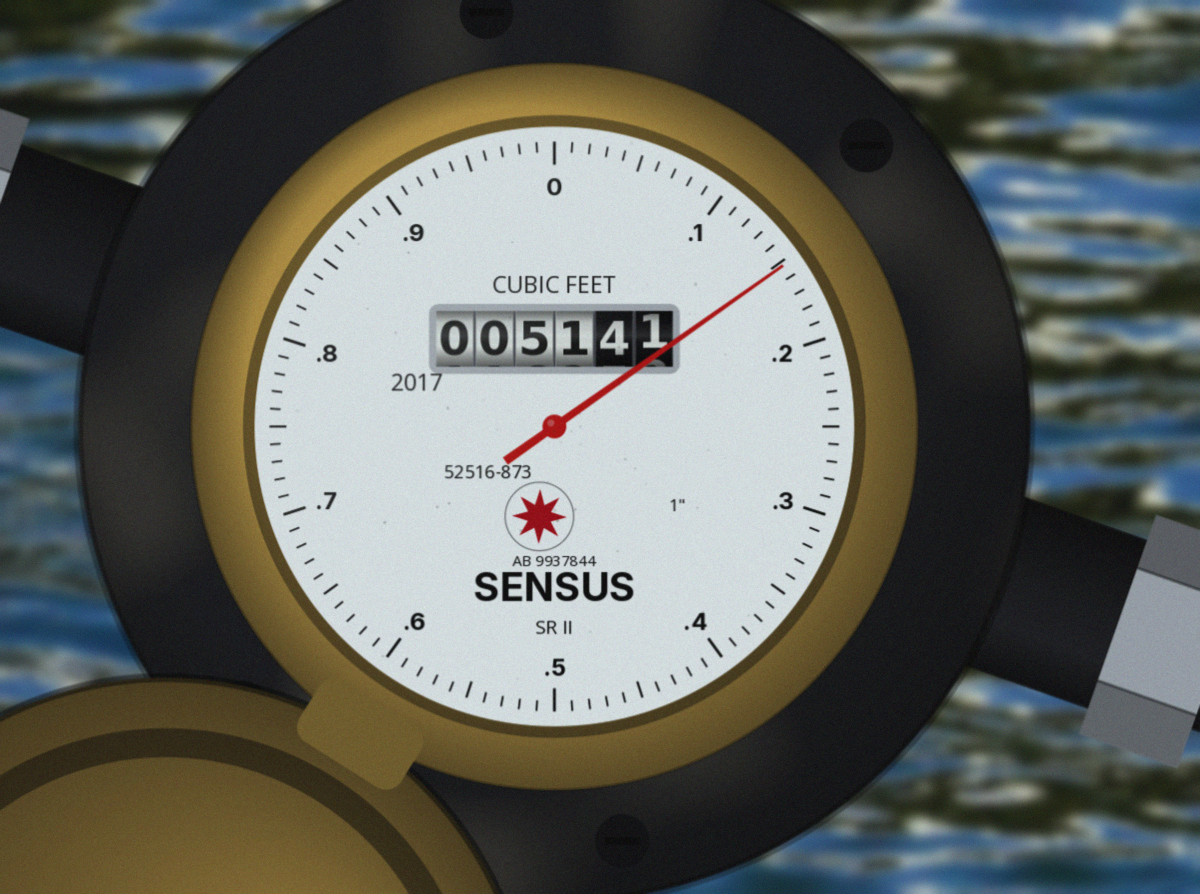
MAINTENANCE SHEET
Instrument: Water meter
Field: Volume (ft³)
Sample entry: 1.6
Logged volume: 5141.15
